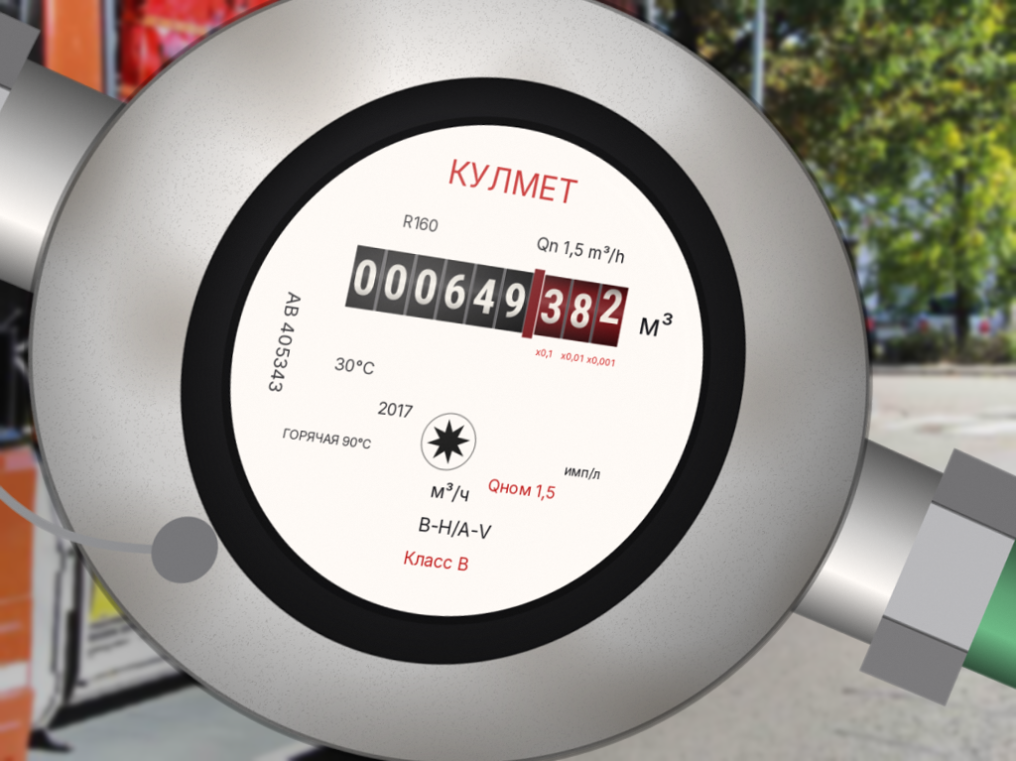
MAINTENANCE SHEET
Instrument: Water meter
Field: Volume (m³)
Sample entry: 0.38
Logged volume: 649.382
